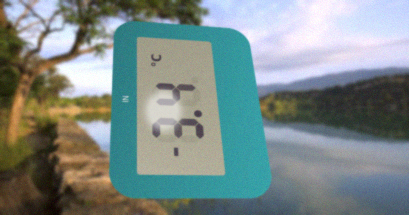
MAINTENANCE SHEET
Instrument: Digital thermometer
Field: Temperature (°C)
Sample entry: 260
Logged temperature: -3.4
